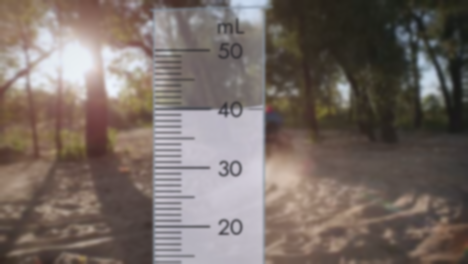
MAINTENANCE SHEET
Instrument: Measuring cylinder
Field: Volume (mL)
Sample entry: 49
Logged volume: 40
